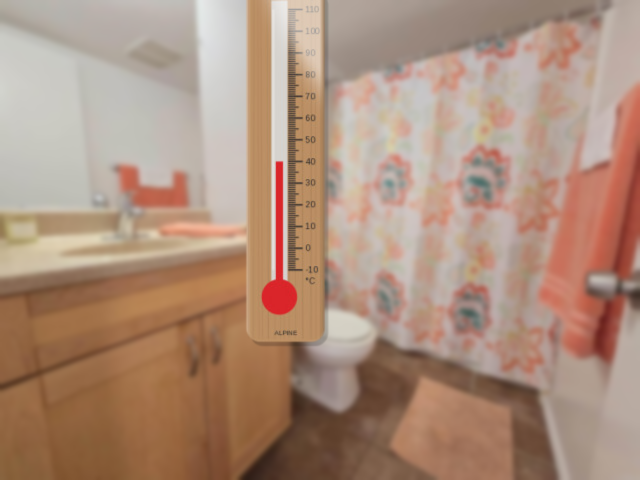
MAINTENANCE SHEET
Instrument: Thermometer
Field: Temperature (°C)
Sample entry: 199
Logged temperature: 40
